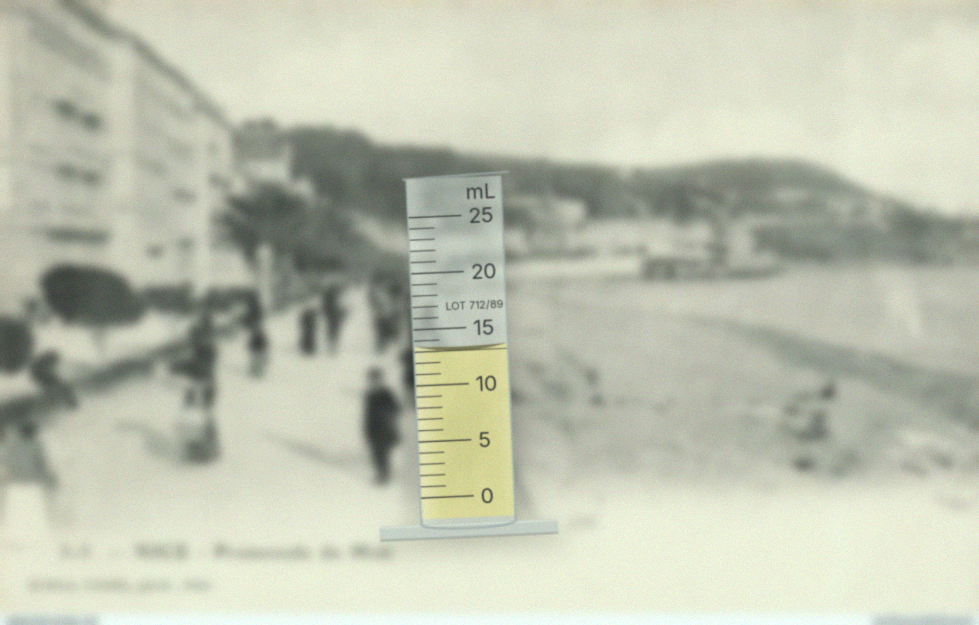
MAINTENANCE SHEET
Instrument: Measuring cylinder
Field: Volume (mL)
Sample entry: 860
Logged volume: 13
